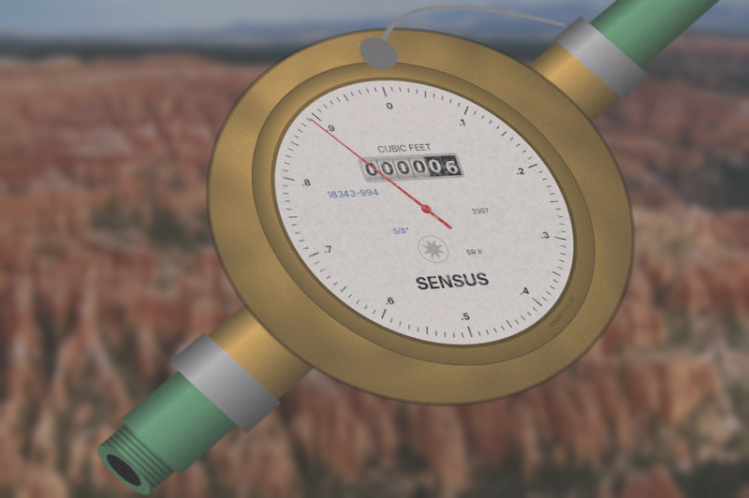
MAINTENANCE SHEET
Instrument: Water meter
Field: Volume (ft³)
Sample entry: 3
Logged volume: 5.89
